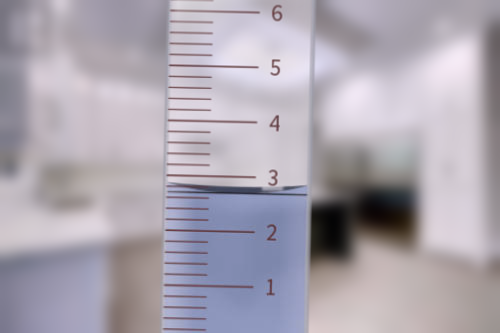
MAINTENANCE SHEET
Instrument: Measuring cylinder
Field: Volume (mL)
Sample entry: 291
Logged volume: 2.7
